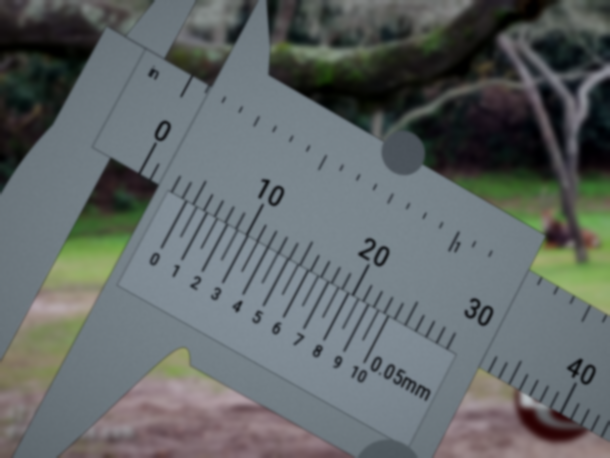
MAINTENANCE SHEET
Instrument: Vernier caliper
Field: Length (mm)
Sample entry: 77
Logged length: 4.4
